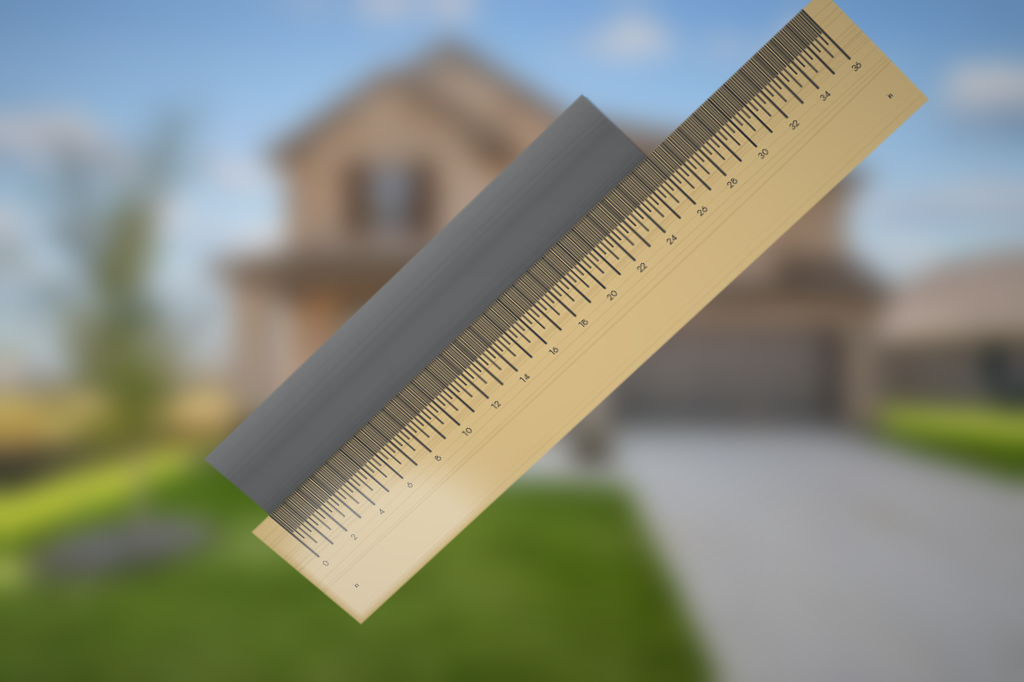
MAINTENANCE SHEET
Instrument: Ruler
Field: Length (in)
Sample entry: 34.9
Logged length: 26
